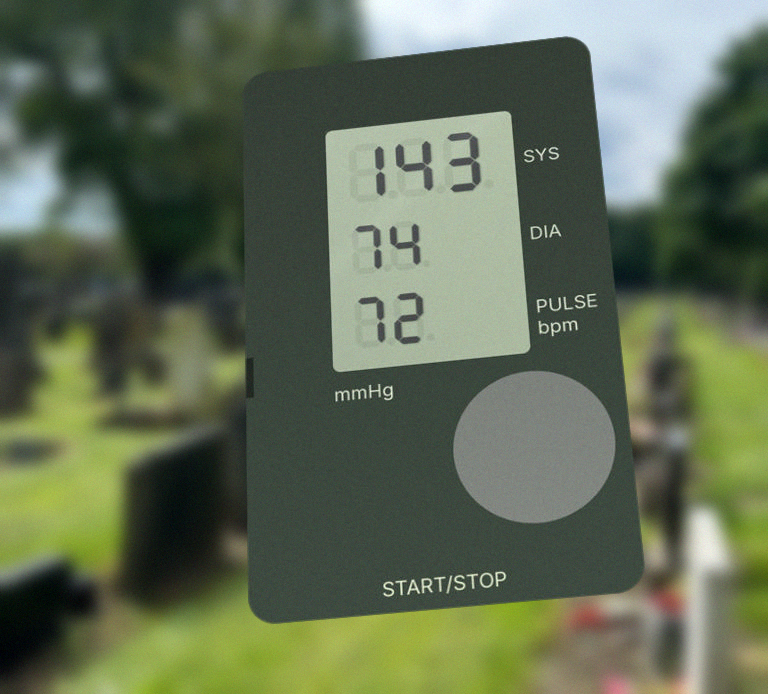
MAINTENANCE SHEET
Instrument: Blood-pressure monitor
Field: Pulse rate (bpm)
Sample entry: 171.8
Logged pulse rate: 72
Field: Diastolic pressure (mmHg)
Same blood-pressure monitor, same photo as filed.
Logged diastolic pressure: 74
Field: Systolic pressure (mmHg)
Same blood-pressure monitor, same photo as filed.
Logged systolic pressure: 143
